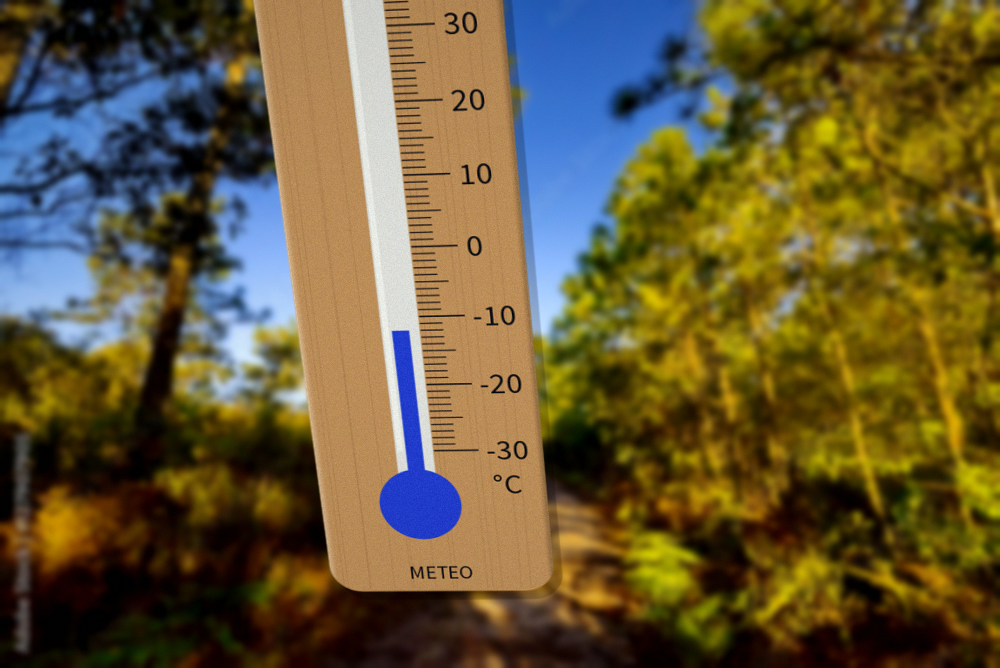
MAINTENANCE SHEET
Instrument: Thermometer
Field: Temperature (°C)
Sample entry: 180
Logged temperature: -12
